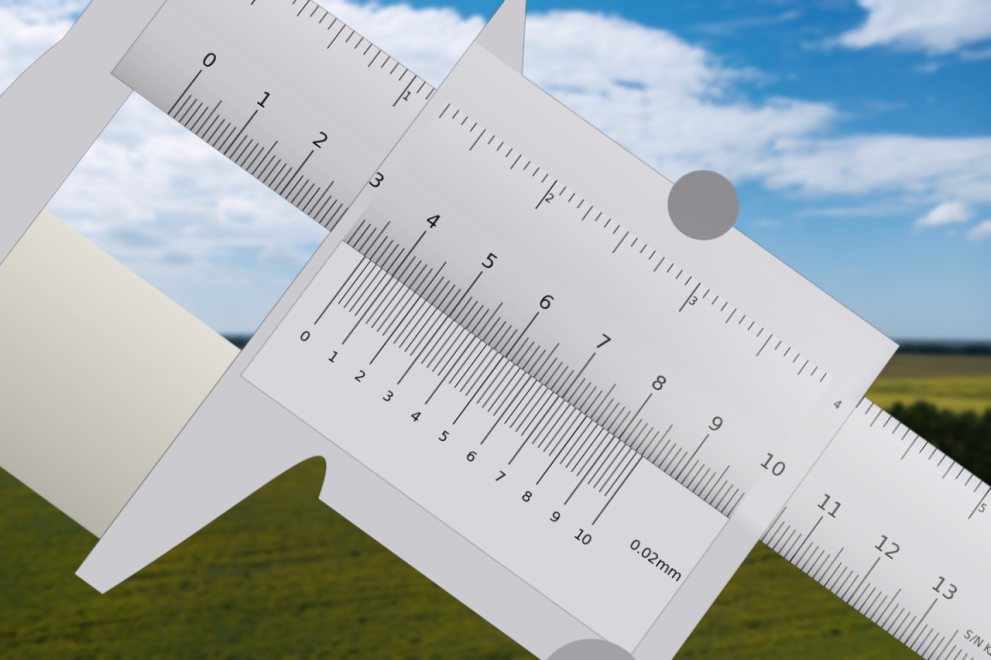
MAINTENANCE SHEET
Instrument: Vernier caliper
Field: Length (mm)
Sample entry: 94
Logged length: 35.2
